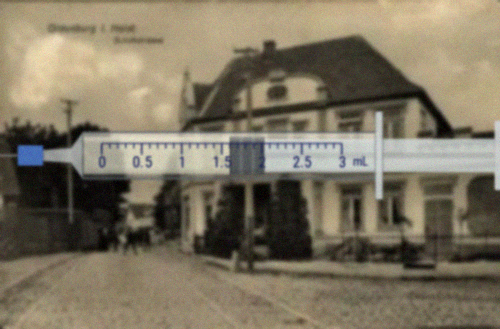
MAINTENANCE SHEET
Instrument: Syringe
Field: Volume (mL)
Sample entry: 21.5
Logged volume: 1.6
